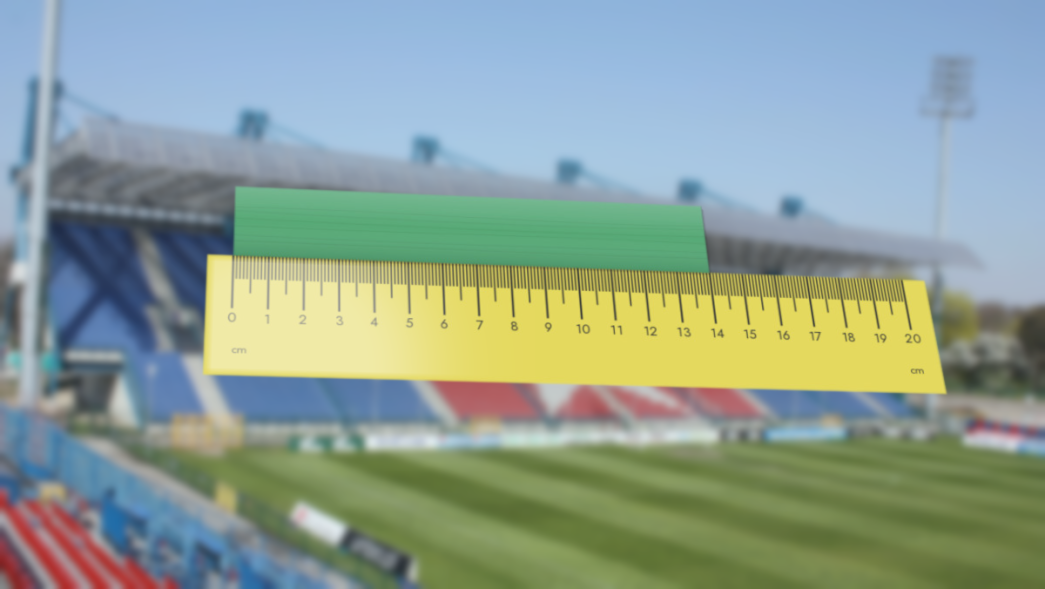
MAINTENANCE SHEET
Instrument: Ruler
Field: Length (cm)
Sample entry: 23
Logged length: 14
